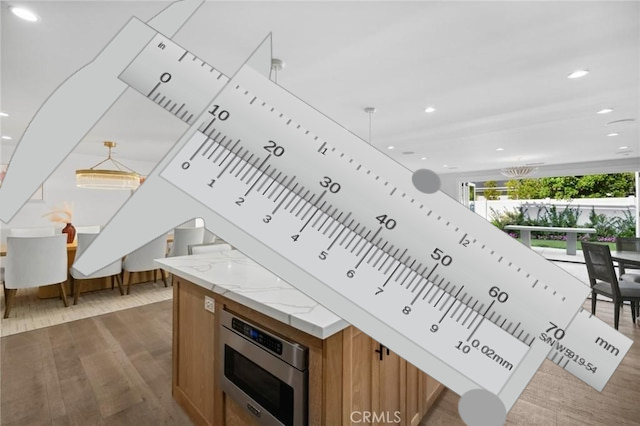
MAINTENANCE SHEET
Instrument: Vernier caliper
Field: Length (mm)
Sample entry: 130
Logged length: 11.2
